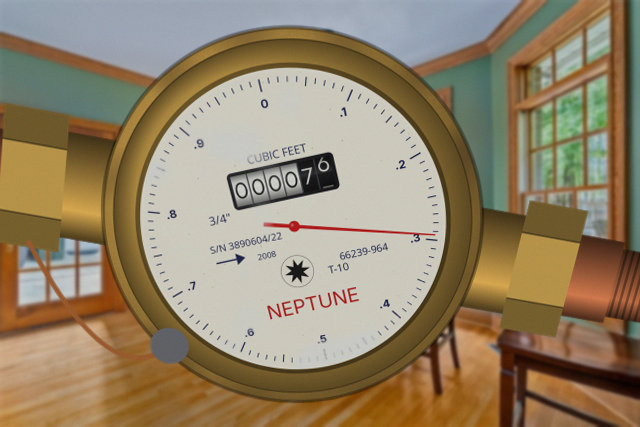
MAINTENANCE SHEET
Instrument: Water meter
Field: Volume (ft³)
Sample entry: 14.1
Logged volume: 76.29
